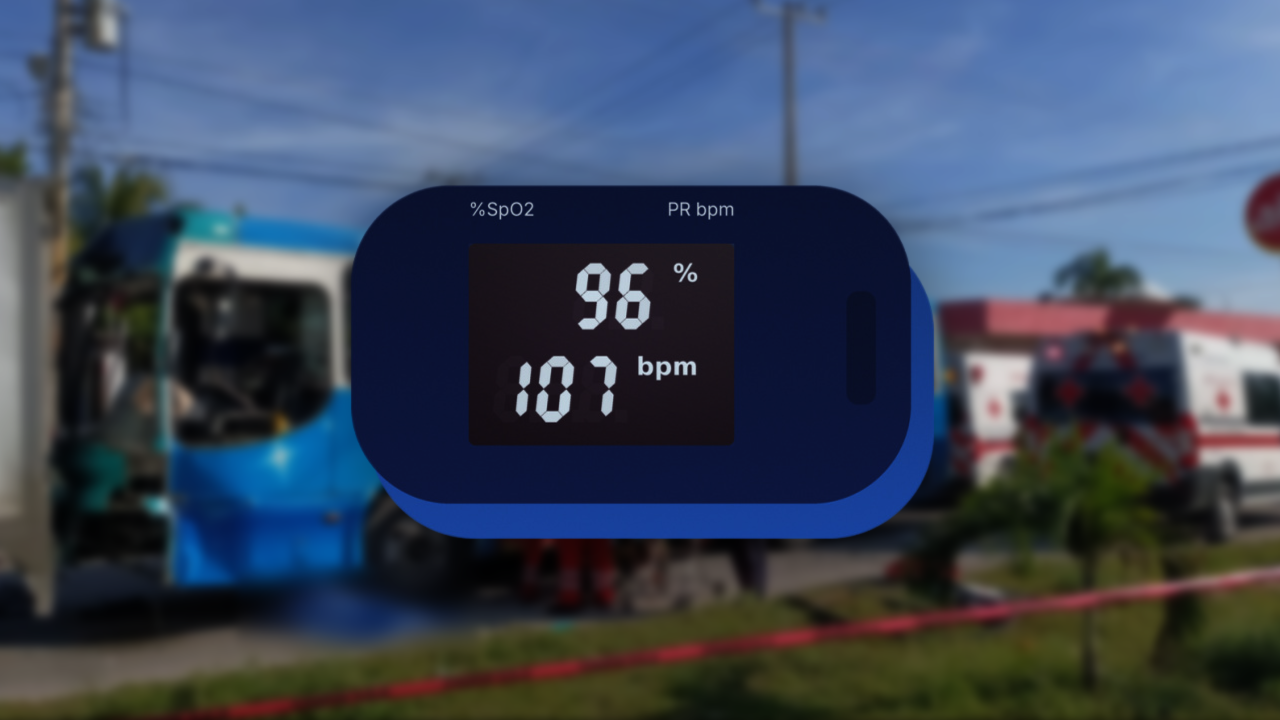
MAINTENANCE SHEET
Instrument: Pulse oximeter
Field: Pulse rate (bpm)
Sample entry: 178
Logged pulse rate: 107
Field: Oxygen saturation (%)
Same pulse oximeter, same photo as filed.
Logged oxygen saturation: 96
